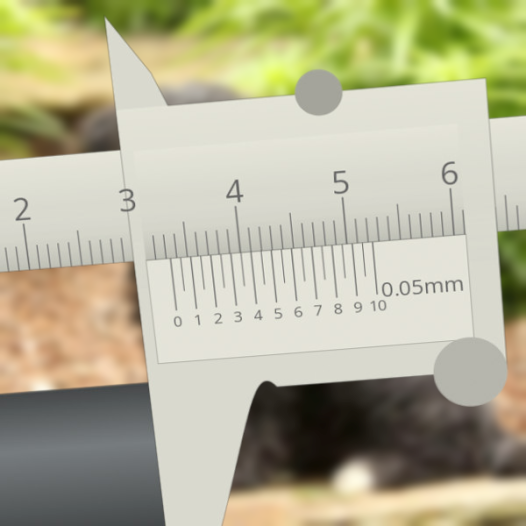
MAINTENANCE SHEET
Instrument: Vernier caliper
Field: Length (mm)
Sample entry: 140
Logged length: 33.4
